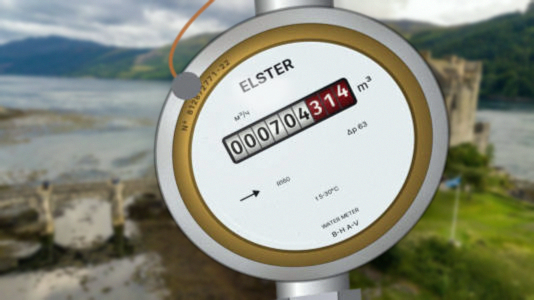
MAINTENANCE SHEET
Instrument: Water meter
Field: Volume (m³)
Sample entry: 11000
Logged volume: 704.314
